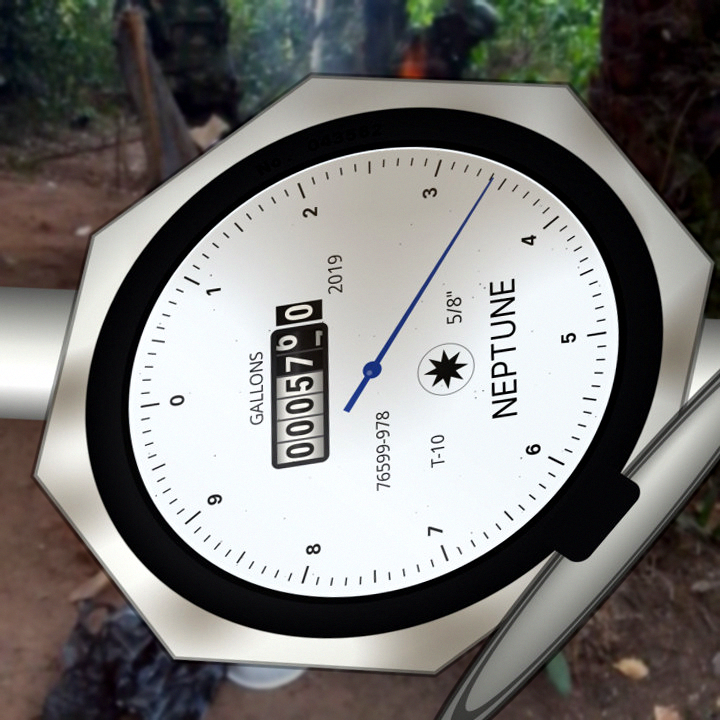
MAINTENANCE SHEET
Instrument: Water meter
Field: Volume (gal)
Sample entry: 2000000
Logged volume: 5763.4
